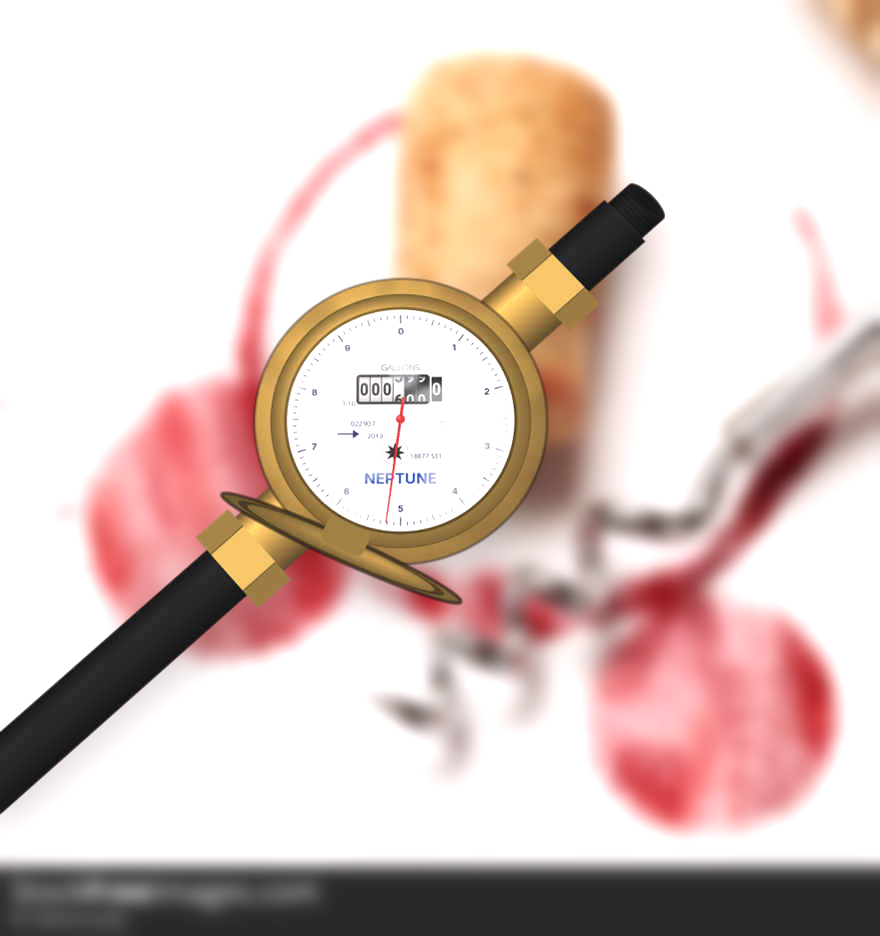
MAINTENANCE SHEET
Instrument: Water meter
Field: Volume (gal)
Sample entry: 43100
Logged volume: 5995.2
